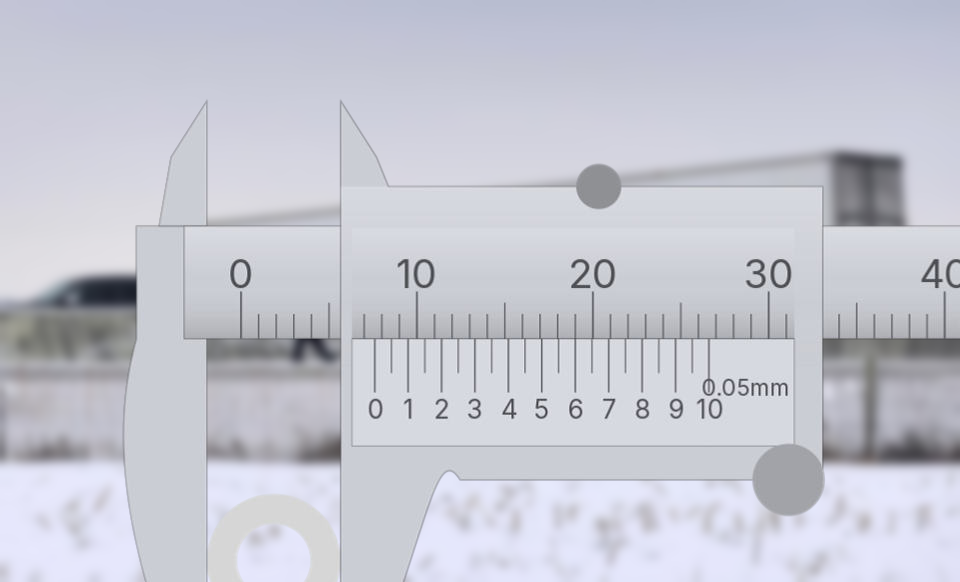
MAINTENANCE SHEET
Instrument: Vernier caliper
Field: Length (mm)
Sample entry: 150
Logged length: 7.6
